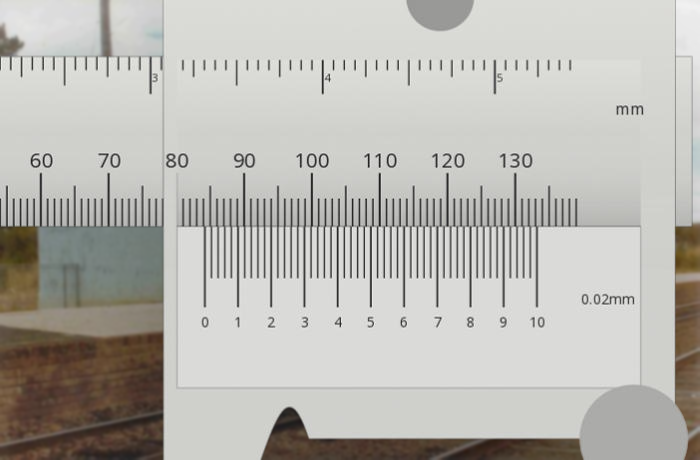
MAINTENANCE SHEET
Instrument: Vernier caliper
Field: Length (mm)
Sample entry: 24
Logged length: 84.2
